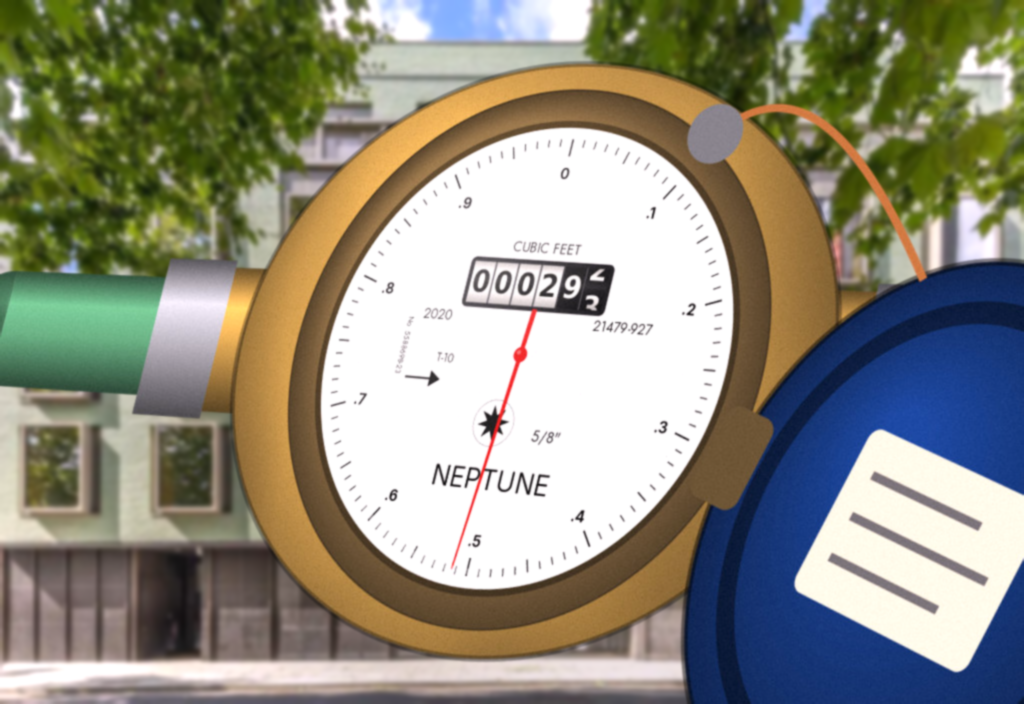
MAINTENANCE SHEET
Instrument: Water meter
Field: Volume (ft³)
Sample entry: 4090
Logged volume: 292.51
